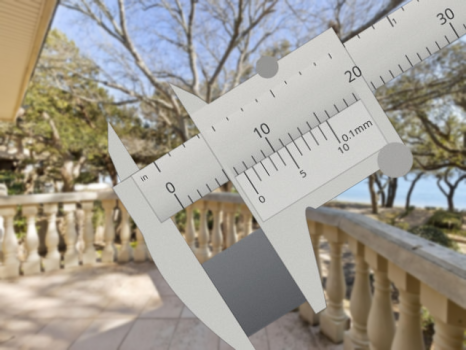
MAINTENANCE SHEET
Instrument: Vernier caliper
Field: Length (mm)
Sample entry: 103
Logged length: 6.6
